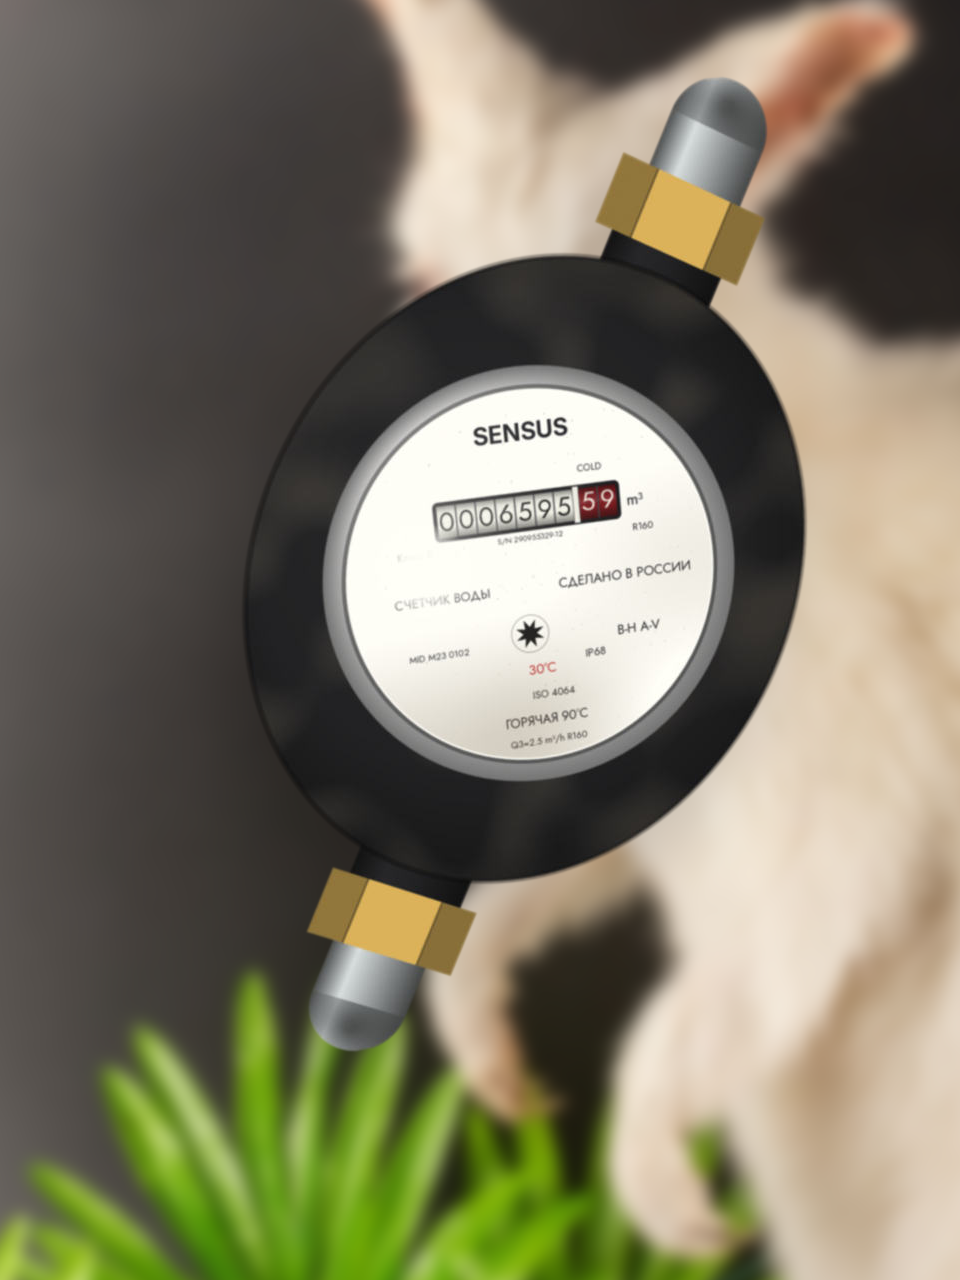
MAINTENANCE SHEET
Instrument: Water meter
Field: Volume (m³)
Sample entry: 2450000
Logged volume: 6595.59
